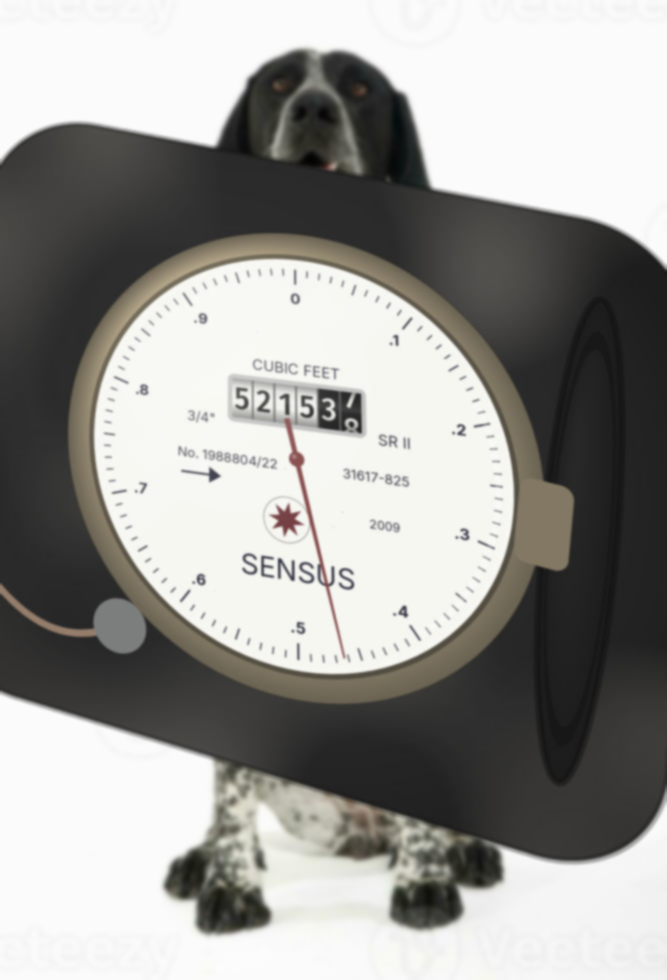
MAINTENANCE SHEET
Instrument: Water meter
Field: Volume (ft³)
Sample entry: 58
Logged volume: 521537.46
